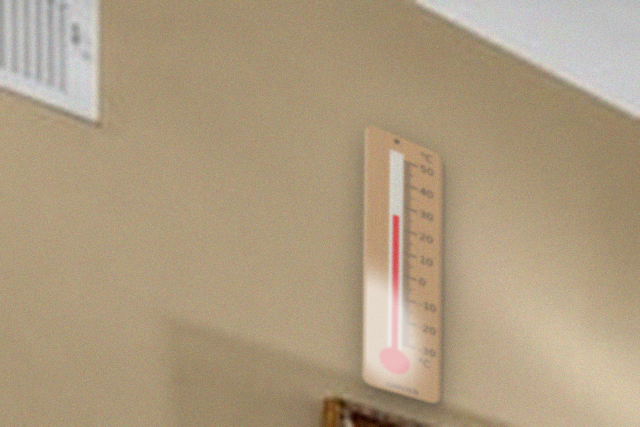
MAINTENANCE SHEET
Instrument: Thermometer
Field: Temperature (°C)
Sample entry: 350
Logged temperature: 25
